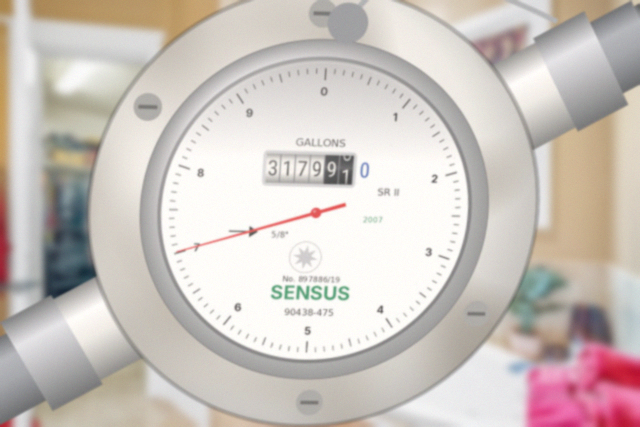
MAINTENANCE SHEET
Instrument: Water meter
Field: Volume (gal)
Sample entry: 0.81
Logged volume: 3179907.0
